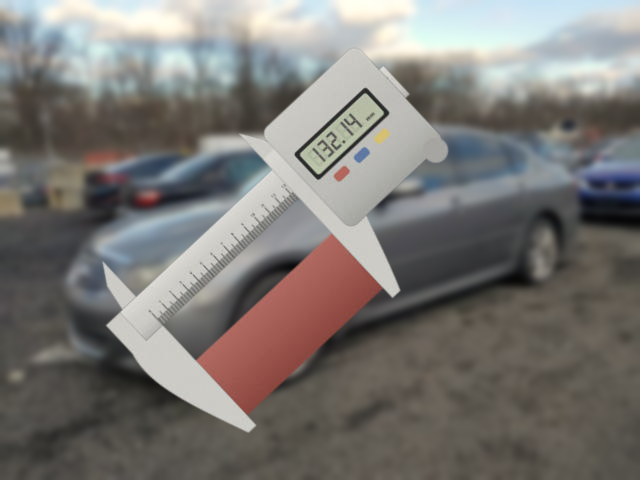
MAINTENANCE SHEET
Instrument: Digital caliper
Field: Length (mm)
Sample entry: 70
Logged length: 132.14
